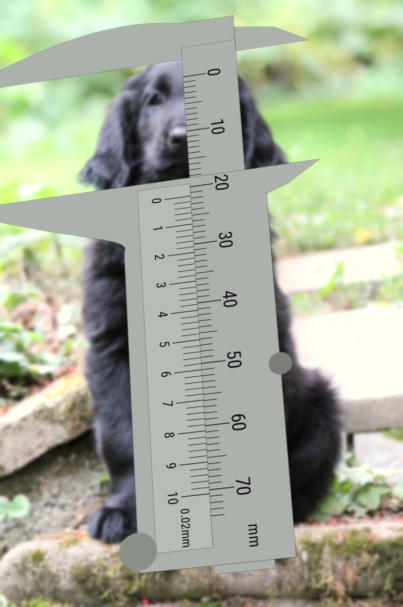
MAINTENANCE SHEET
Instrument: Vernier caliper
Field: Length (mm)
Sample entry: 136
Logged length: 21.6
